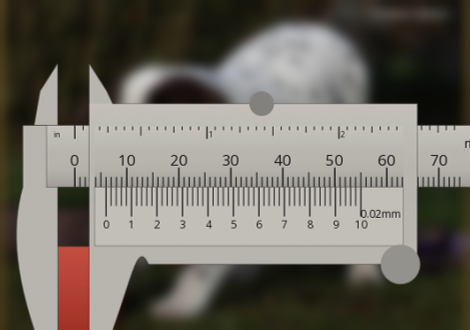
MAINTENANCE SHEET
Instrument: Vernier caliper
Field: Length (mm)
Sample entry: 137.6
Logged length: 6.0
